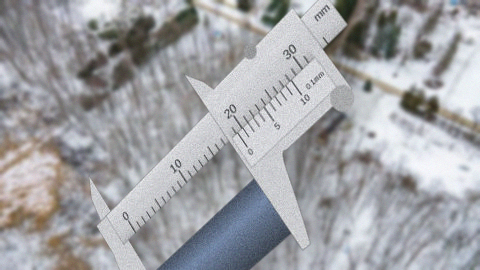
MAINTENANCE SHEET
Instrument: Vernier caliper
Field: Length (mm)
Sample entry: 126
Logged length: 19.2
